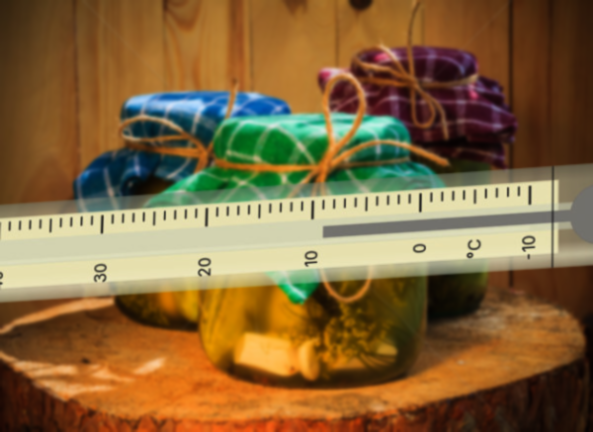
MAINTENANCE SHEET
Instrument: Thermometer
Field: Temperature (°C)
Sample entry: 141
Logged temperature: 9
